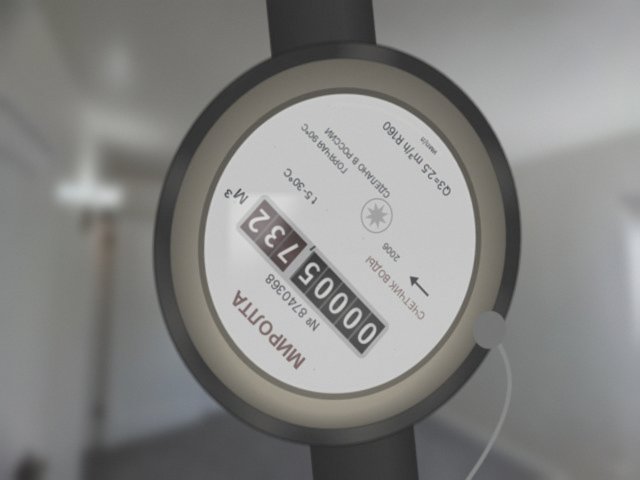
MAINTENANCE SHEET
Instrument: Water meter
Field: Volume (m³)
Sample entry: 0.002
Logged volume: 5.732
